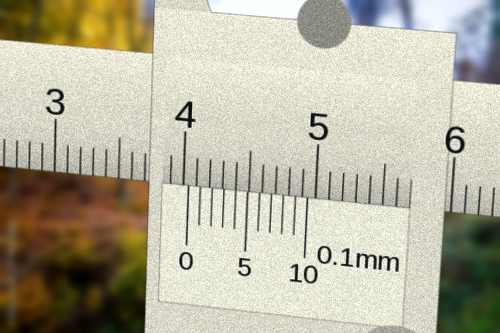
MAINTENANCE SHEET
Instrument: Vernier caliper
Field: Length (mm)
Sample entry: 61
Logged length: 40.4
